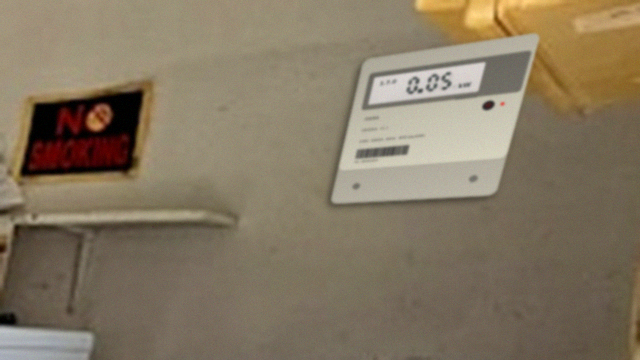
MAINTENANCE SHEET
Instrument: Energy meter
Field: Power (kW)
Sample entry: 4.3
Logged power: 0.05
